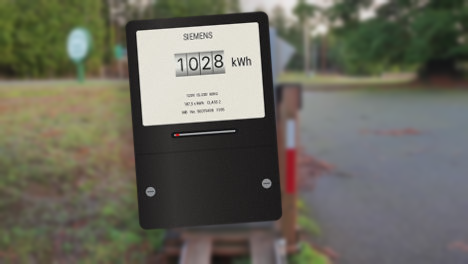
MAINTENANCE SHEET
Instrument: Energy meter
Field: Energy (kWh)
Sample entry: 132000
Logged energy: 1028
